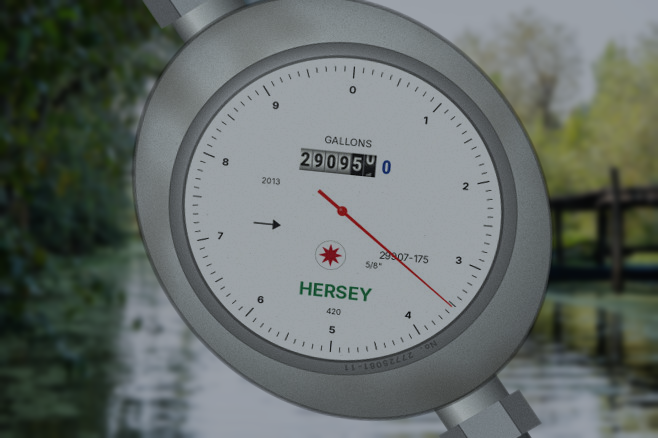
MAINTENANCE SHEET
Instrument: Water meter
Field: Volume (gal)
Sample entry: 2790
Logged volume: 2909503.5
